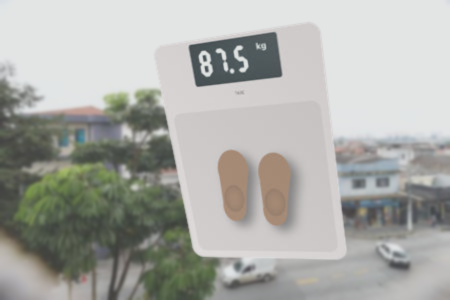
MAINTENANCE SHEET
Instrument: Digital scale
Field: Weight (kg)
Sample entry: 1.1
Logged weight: 87.5
